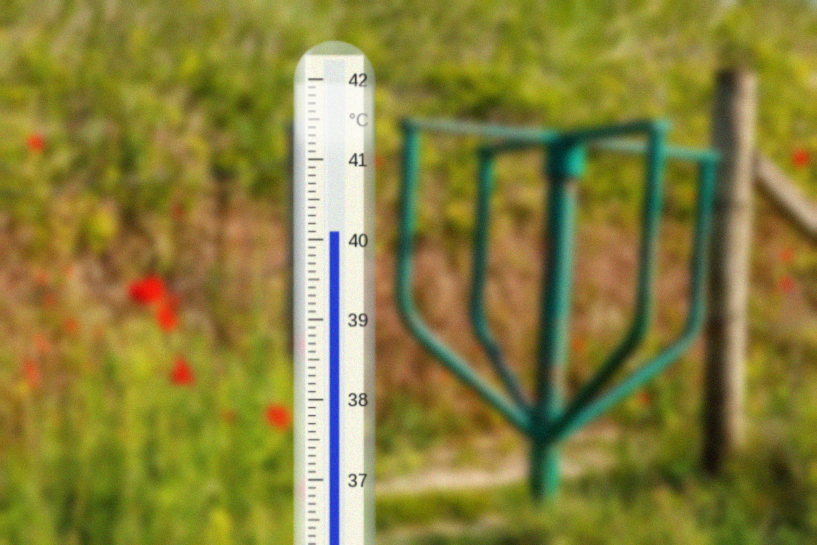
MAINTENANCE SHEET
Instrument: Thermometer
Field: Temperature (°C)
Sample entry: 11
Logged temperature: 40.1
